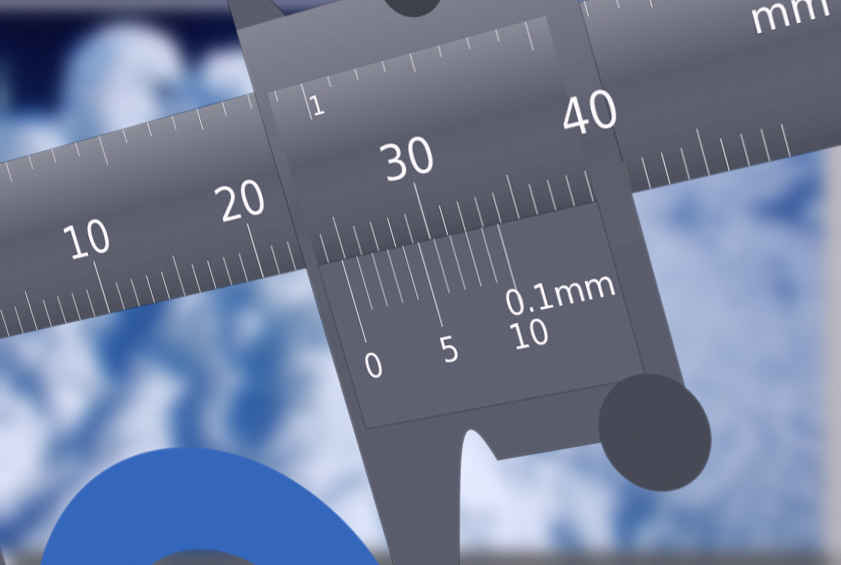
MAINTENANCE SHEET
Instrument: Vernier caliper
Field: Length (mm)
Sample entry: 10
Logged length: 24.8
